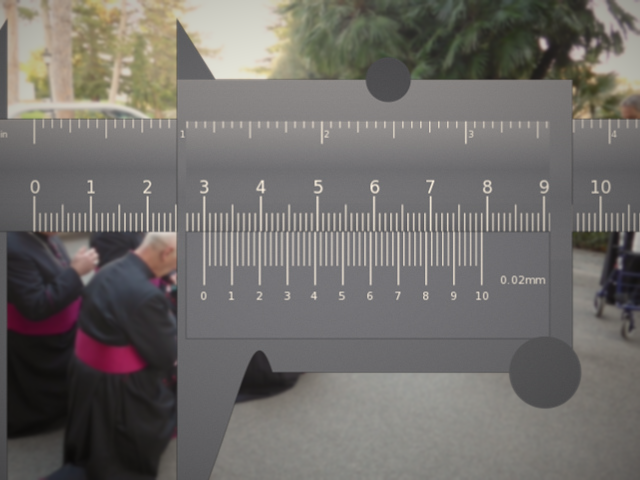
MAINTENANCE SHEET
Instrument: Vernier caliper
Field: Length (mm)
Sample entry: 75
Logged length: 30.0
